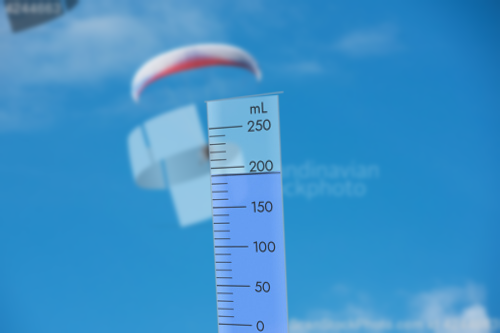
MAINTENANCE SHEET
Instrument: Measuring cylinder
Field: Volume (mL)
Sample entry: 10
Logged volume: 190
